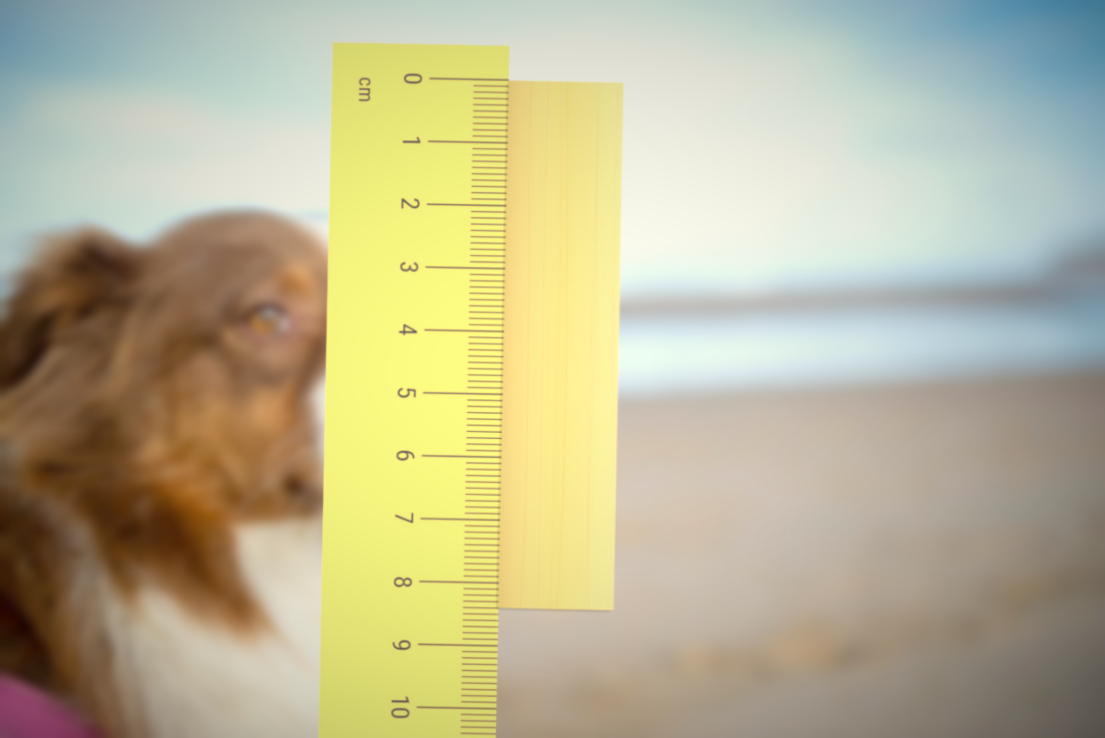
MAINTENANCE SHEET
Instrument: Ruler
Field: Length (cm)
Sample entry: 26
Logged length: 8.4
